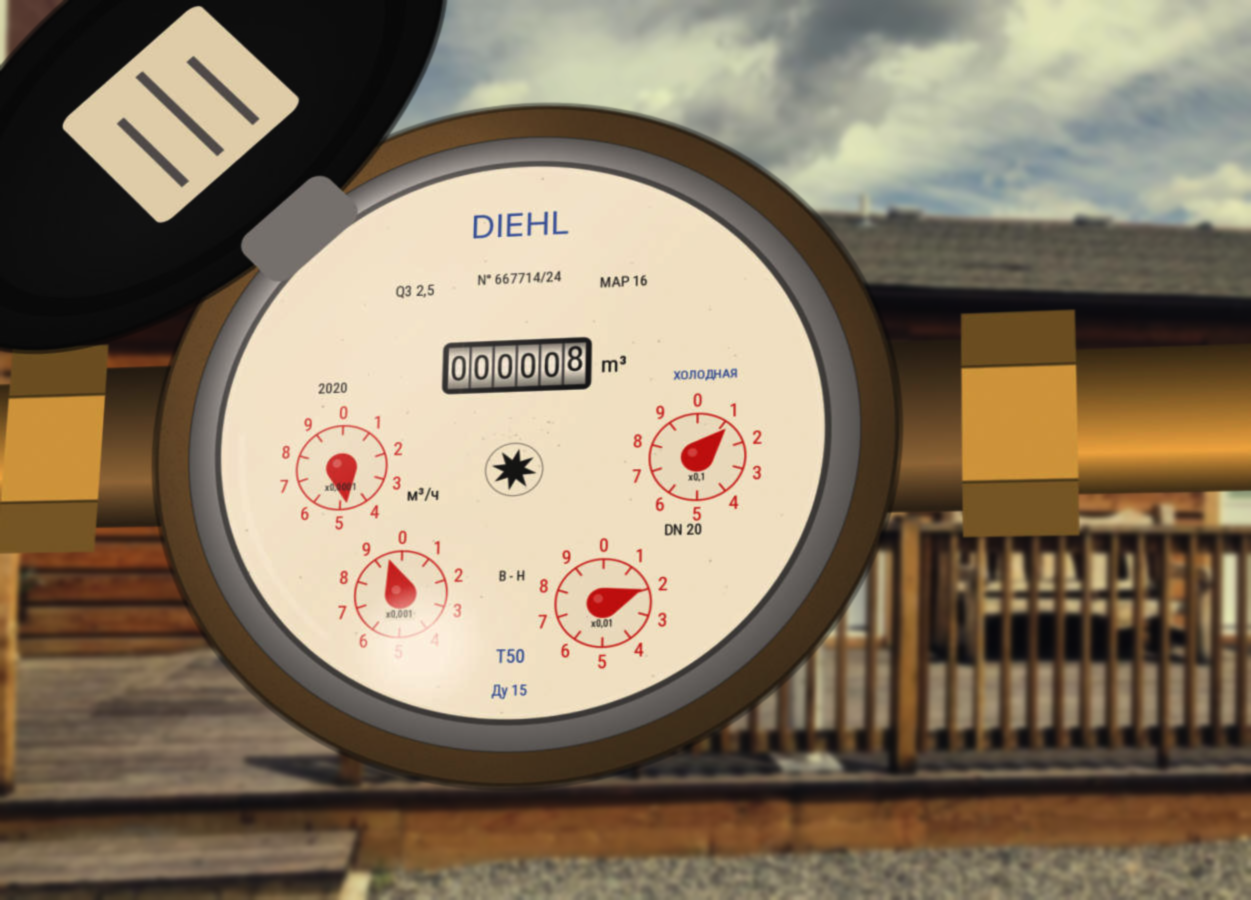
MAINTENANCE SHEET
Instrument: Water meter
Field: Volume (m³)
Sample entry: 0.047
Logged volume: 8.1194
